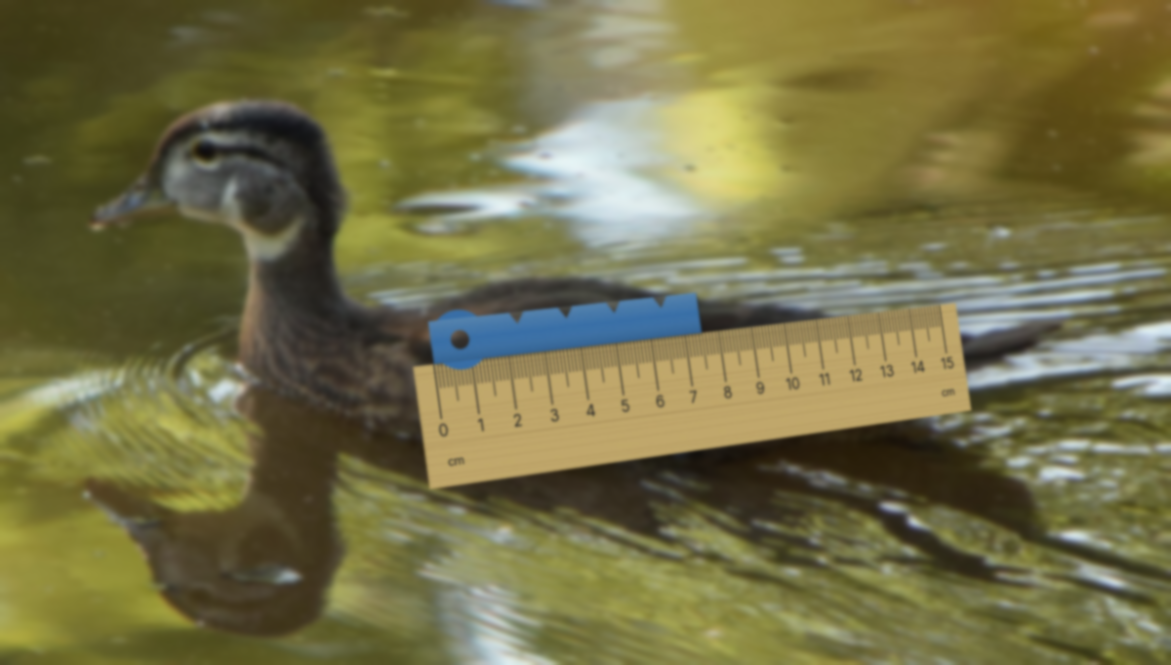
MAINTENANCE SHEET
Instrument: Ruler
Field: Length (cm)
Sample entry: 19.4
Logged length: 7.5
